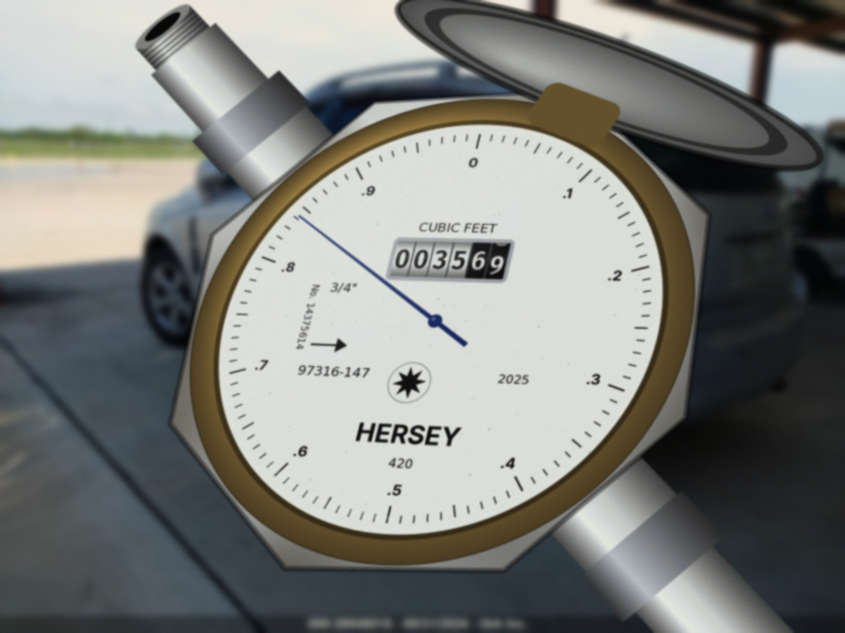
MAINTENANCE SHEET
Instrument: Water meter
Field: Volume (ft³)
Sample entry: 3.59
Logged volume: 3568.84
